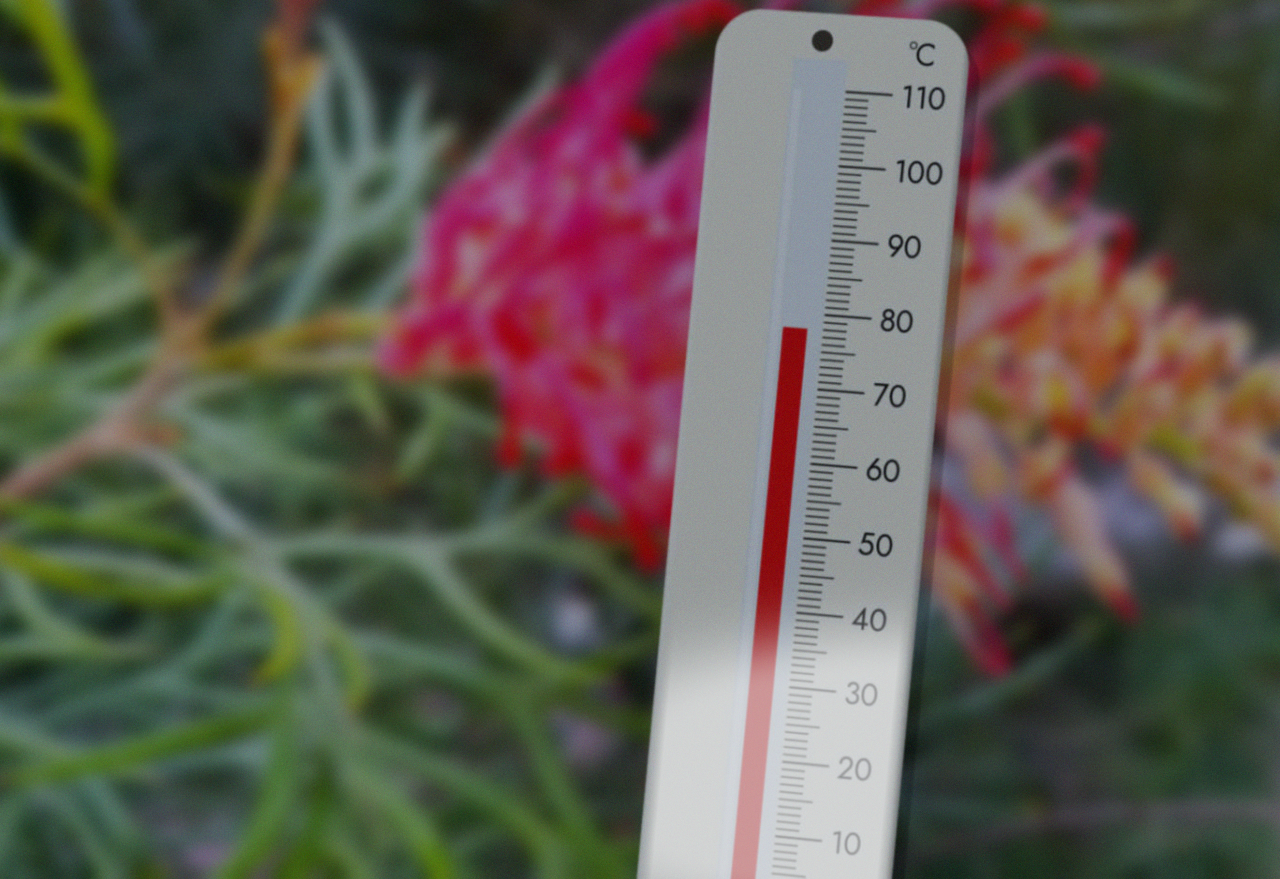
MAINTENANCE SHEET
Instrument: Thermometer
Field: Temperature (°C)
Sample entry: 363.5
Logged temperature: 78
